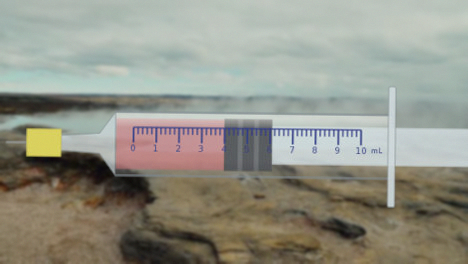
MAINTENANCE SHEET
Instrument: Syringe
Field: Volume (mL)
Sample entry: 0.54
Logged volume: 4
